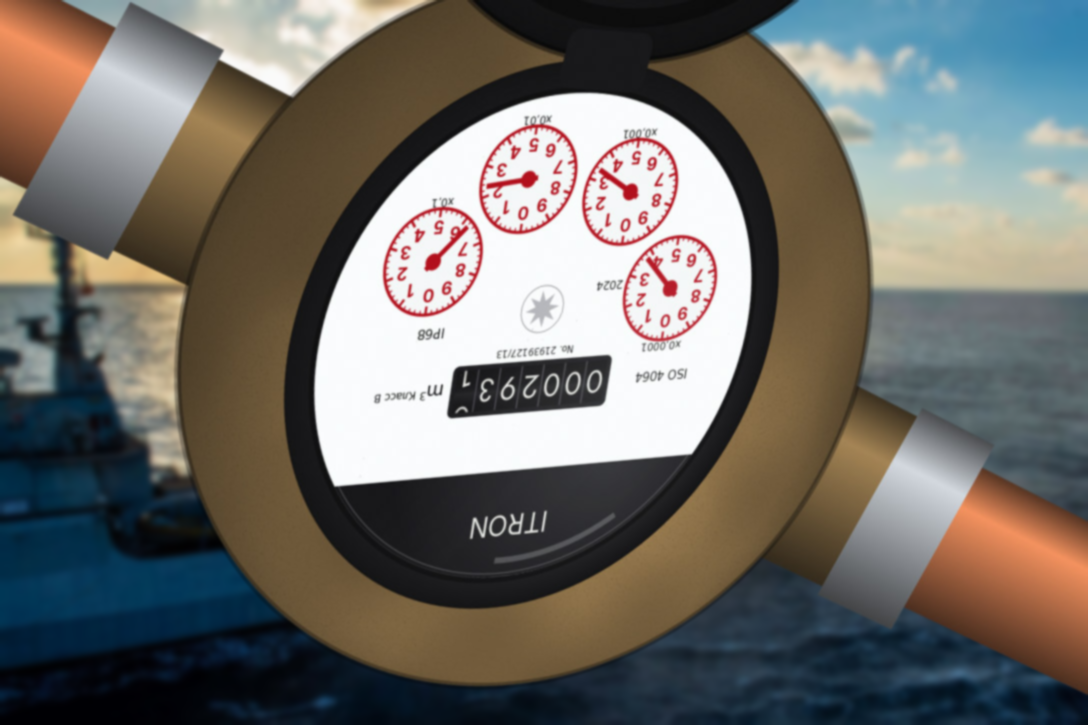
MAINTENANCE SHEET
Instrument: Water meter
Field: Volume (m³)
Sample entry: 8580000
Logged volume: 2930.6233
